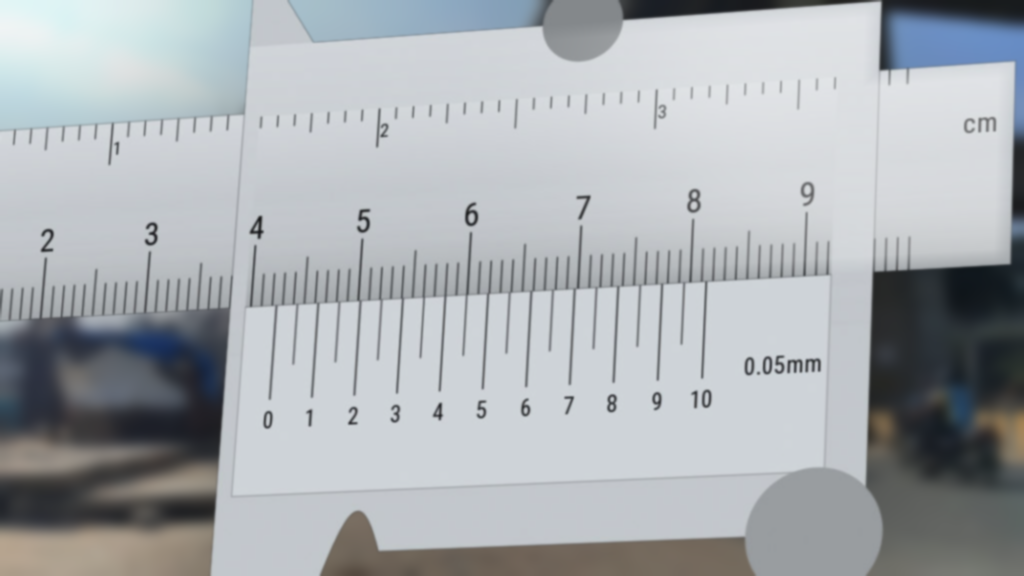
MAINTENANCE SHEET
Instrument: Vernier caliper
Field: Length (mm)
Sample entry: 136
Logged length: 42.4
